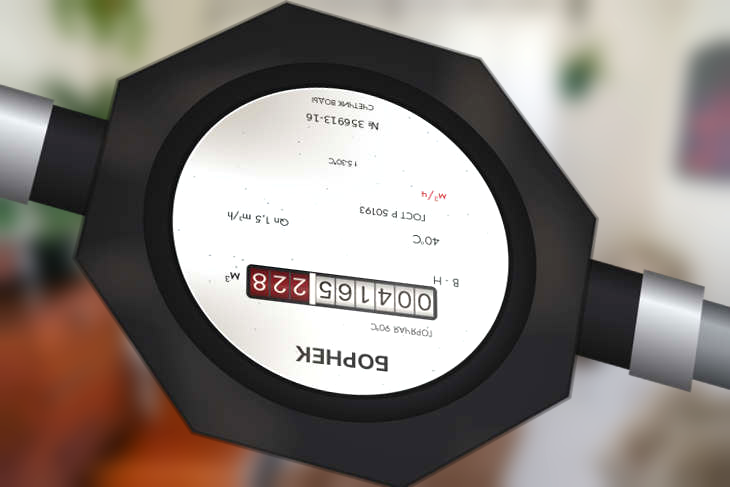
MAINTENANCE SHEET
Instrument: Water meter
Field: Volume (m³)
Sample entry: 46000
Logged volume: 4165.228
